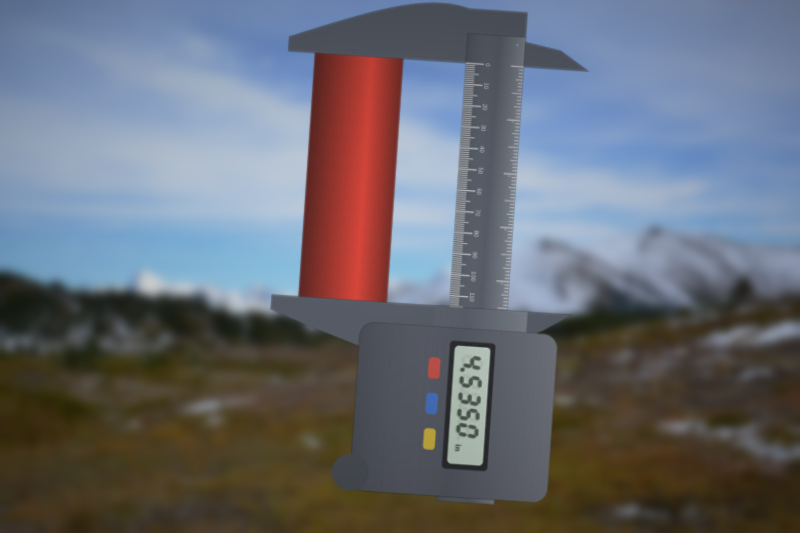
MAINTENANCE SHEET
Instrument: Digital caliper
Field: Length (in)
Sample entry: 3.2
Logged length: 4.5350
